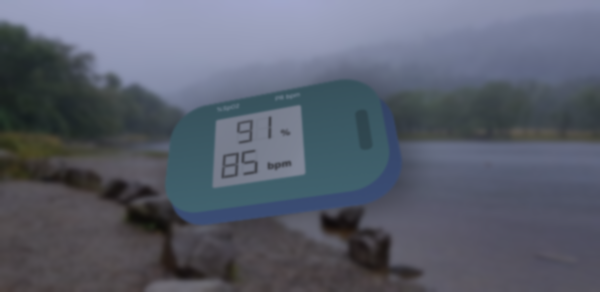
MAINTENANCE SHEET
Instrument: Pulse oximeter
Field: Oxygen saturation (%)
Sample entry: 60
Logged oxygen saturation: 91
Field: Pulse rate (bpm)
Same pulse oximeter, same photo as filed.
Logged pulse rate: 85
